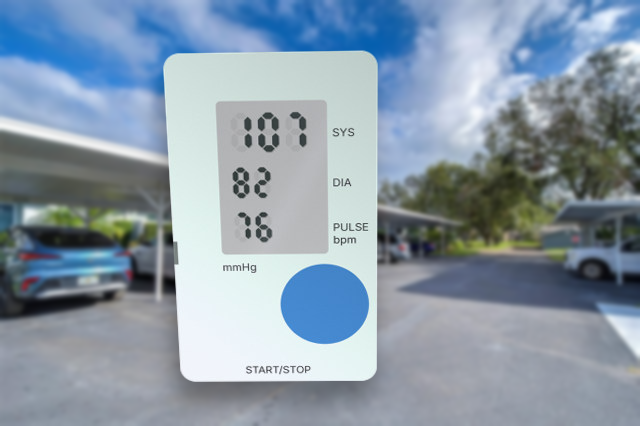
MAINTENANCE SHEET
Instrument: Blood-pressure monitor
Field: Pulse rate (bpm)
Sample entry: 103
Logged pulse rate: 76
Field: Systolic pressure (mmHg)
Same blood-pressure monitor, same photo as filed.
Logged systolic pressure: 107
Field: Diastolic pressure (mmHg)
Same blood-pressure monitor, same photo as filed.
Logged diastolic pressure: 82
